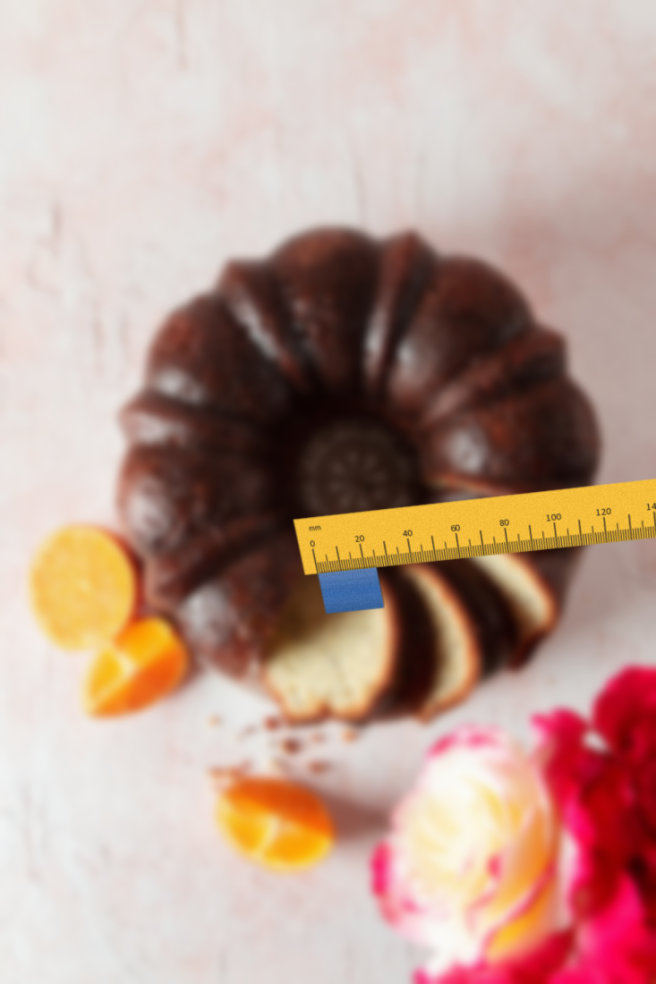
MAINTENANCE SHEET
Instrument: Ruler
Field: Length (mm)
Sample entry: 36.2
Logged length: 25
